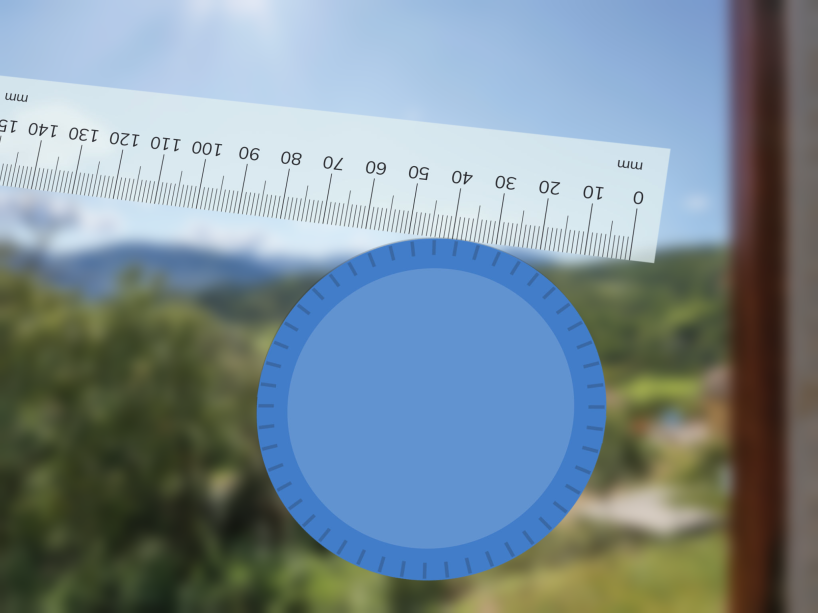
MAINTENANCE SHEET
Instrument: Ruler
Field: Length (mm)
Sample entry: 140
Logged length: 78
